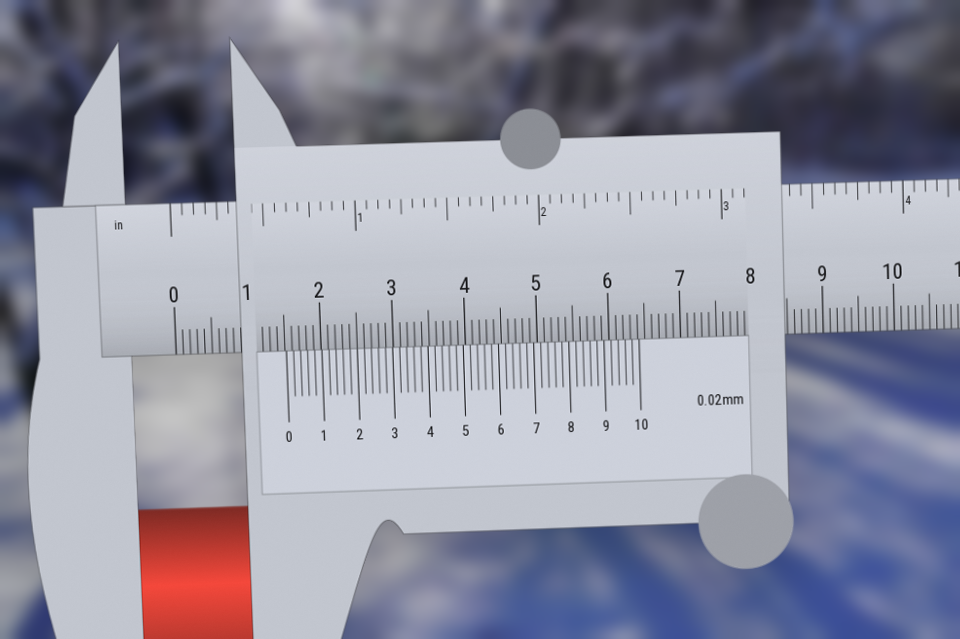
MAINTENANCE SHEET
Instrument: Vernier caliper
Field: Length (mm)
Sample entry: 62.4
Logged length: 15.2
